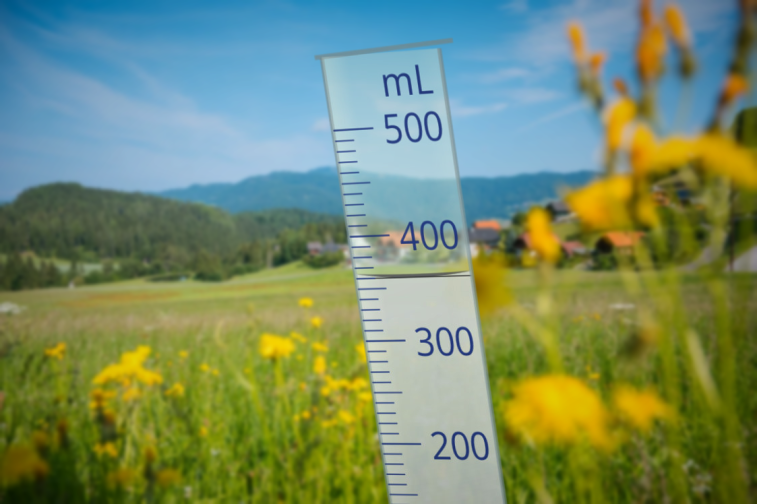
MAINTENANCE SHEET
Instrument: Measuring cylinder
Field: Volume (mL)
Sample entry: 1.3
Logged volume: 360
